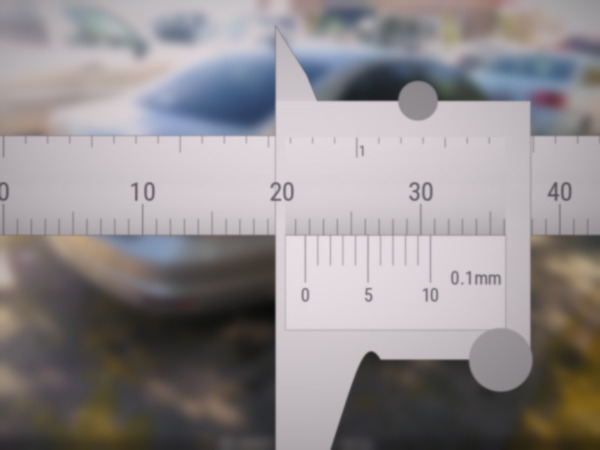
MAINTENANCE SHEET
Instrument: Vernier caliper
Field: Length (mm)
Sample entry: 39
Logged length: 21.7
